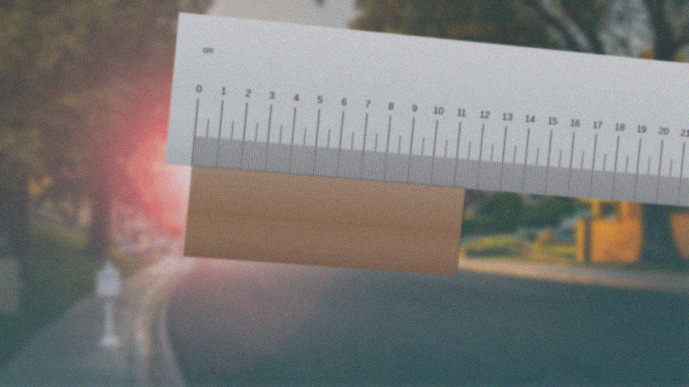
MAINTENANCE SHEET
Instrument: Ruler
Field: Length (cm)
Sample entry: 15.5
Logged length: 11.5
